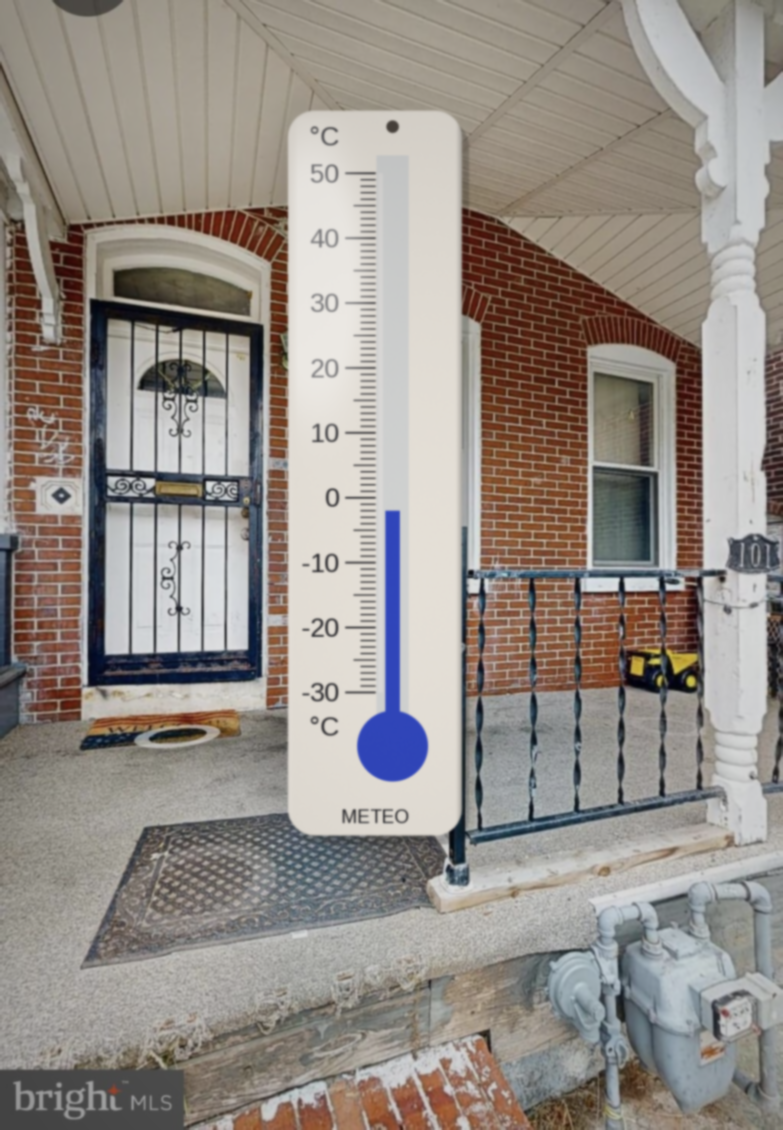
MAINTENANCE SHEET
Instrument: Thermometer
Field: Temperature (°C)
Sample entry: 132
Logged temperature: -2
